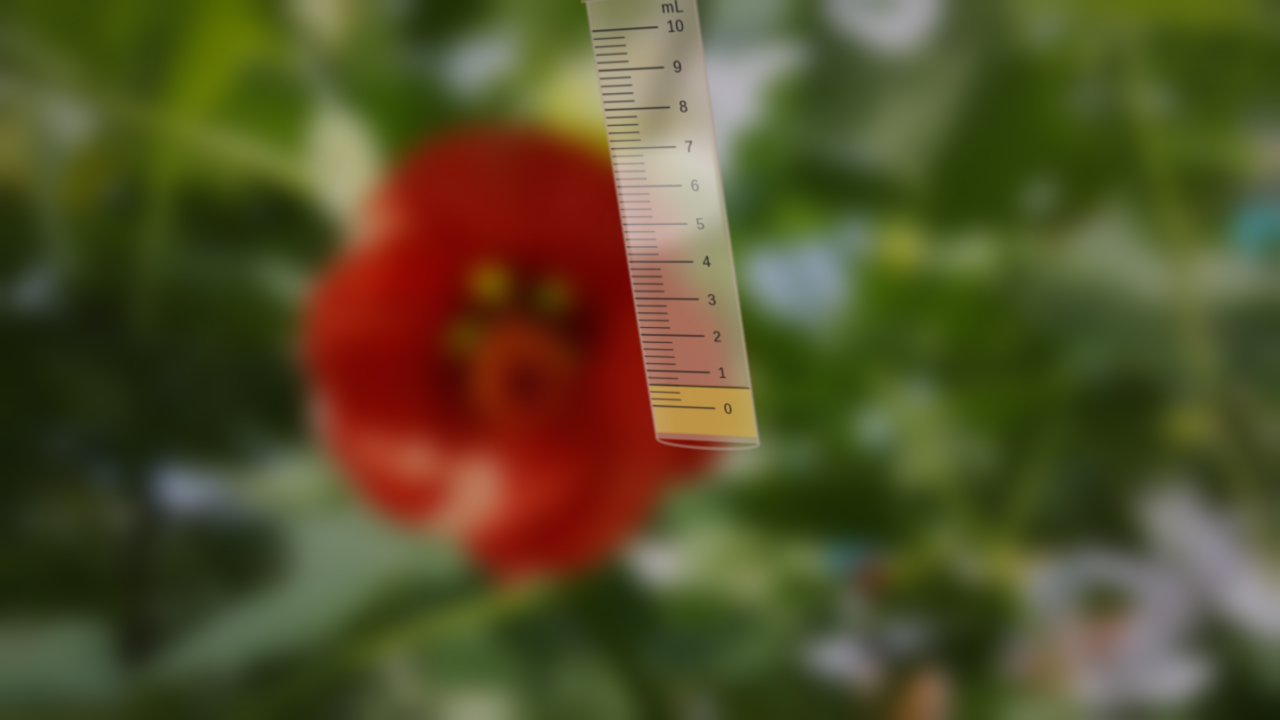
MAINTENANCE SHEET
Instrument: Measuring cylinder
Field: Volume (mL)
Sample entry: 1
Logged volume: 0.6
